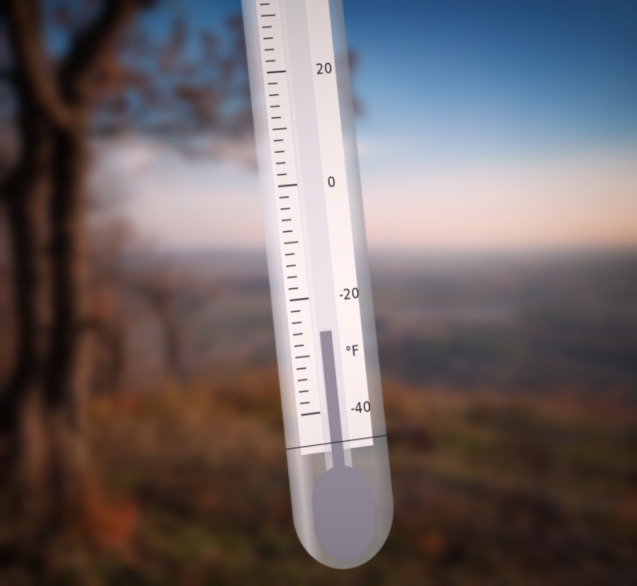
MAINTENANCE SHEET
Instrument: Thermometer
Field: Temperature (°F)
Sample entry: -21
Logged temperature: -26
